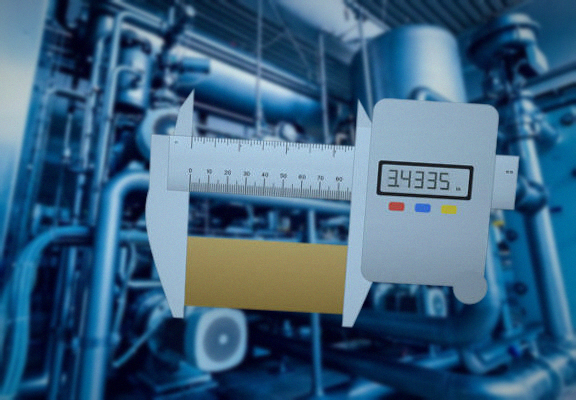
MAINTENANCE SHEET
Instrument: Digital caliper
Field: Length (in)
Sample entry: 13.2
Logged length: 3.4335
